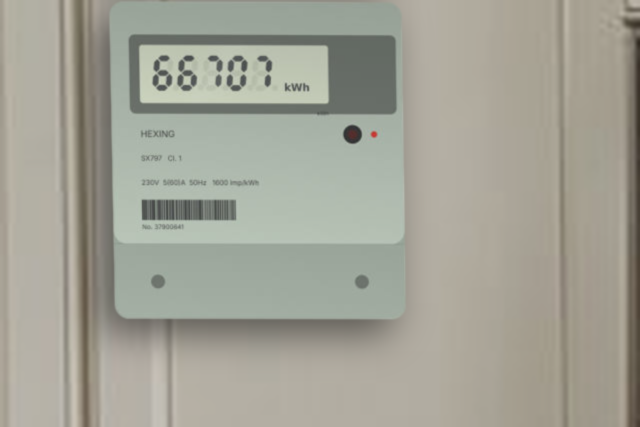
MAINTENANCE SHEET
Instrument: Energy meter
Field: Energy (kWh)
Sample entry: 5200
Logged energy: 66707
